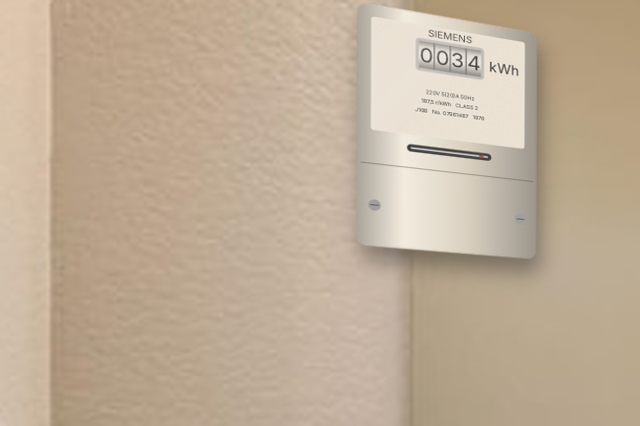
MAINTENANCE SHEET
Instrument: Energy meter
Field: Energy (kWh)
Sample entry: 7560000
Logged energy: 34
